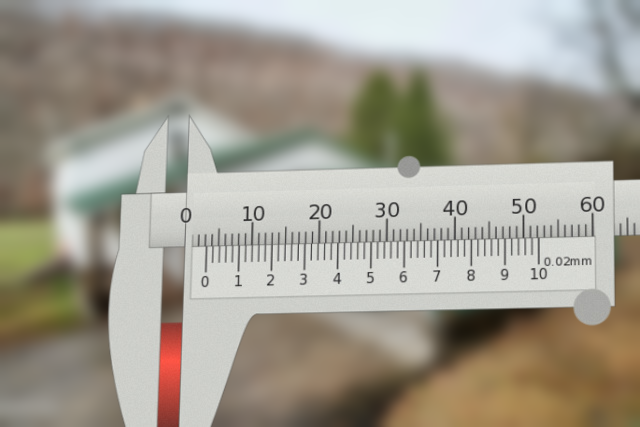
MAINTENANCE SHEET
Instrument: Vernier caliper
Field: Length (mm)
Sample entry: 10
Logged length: 3.2
